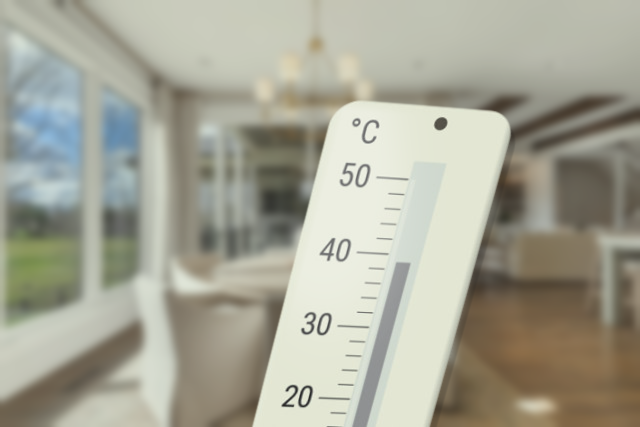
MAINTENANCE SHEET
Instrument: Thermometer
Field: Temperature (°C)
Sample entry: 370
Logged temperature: 39
